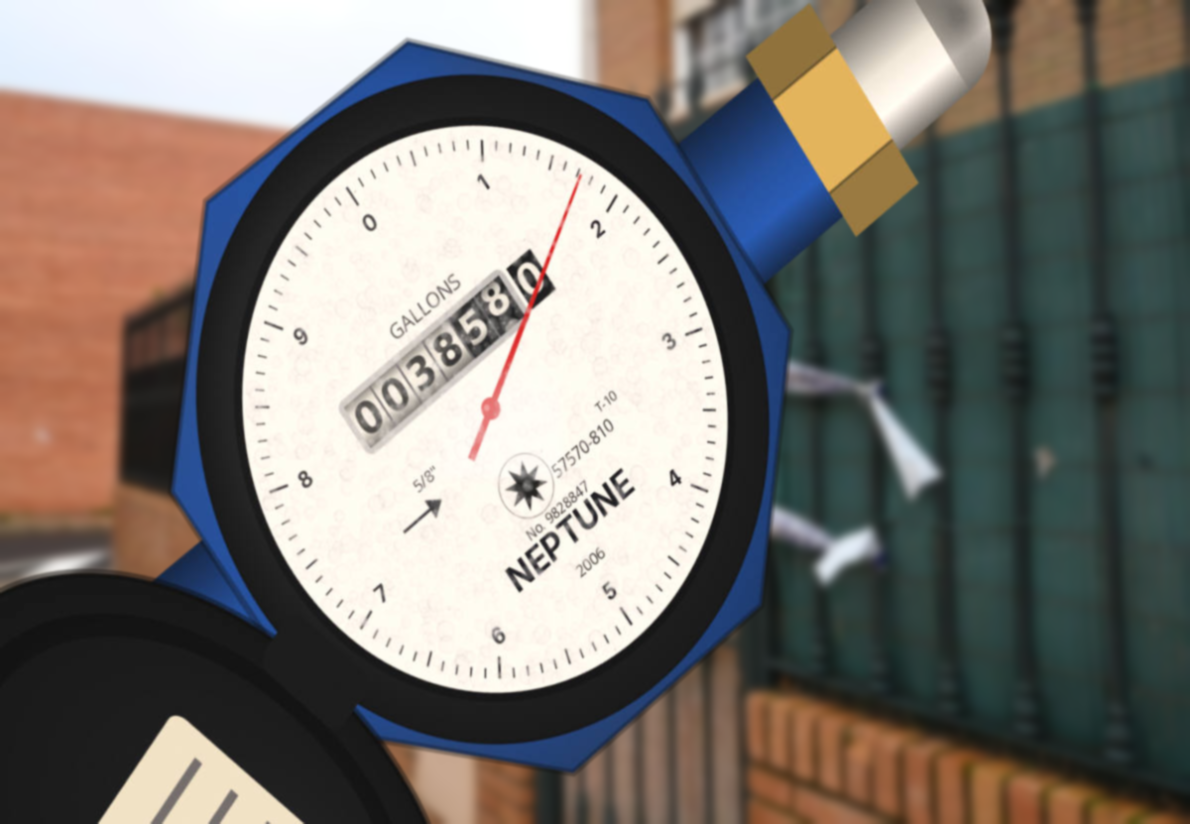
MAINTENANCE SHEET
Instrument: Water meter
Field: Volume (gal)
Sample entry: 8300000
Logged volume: 38581.7
